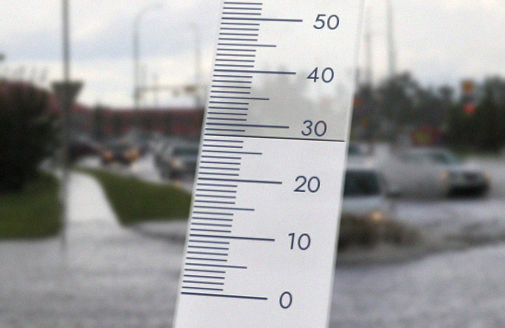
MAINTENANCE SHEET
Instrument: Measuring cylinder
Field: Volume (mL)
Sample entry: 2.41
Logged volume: 28
